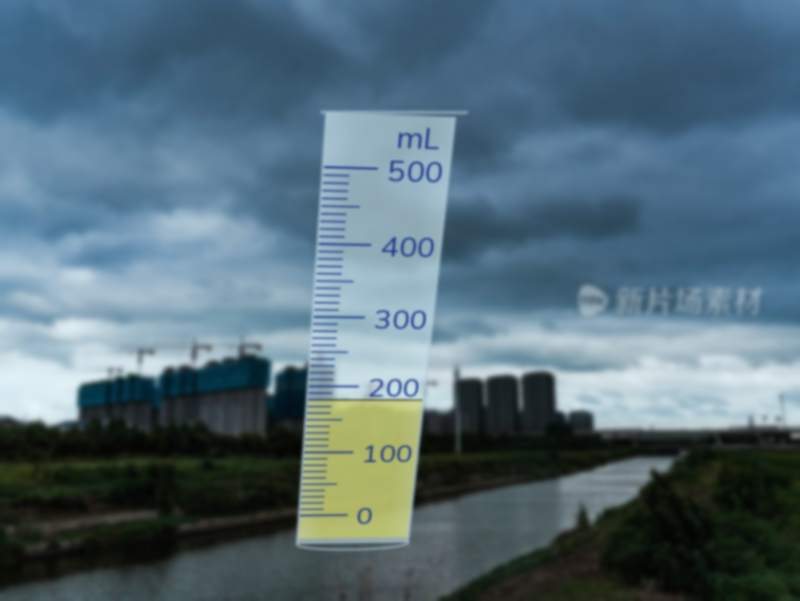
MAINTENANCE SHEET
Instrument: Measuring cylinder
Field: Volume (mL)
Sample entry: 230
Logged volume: 180
